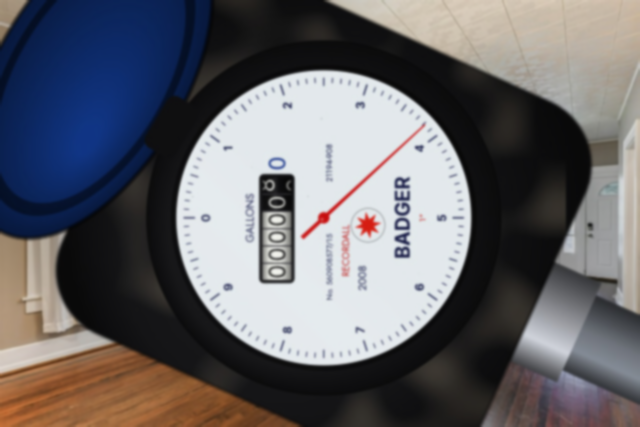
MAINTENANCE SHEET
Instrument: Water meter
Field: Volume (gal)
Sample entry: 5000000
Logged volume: 83.8
